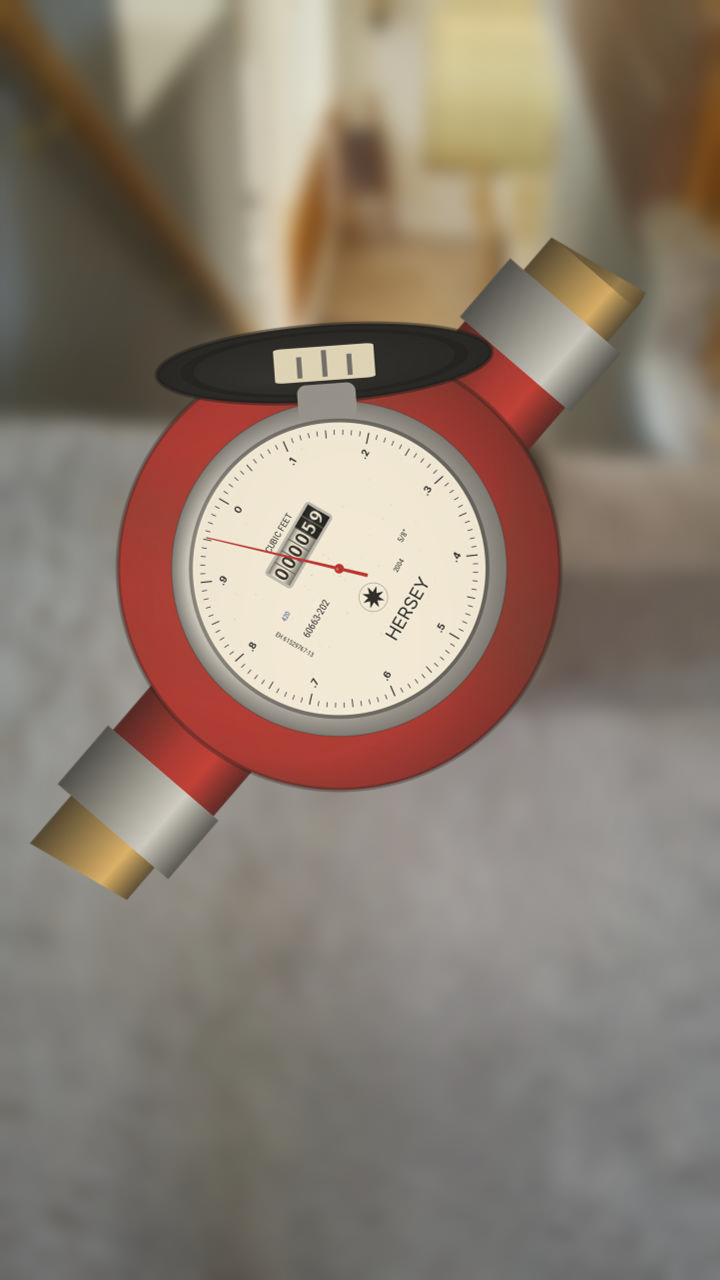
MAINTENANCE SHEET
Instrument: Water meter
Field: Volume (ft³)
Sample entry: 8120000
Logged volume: 58.95
